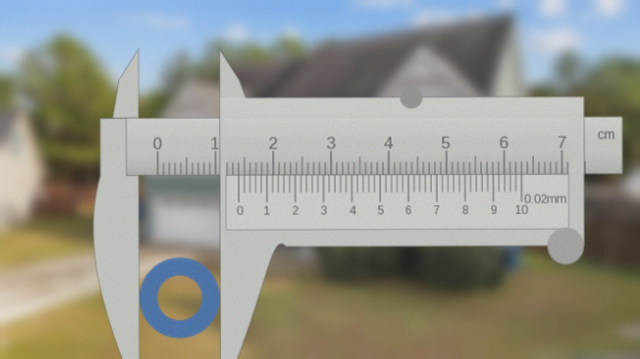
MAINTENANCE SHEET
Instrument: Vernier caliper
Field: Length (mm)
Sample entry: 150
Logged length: 14.0
